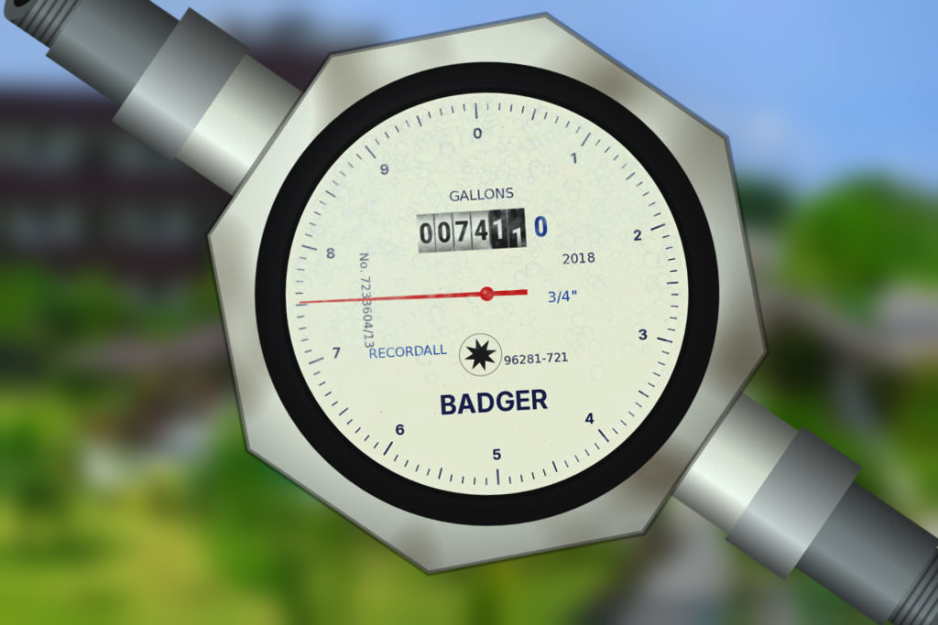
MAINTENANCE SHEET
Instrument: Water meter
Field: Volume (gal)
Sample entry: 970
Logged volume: 74107.5
